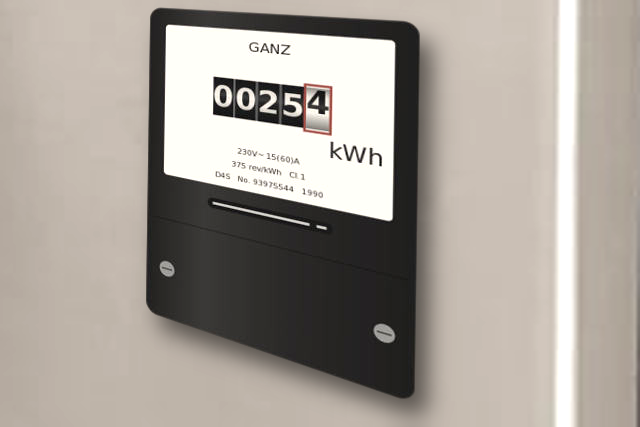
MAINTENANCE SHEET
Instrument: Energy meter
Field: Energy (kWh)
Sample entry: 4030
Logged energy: 25.4
